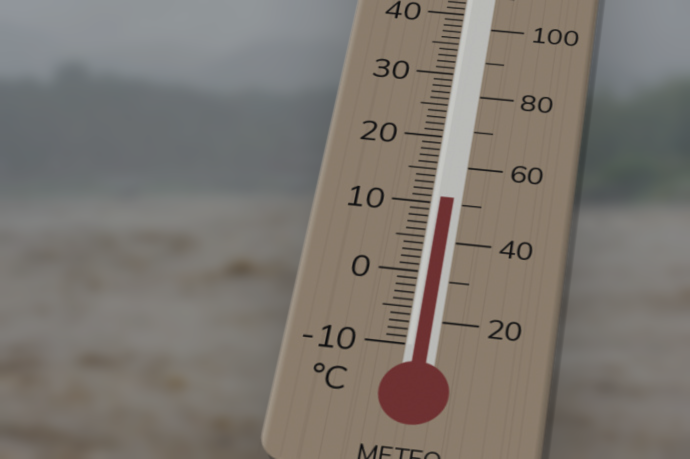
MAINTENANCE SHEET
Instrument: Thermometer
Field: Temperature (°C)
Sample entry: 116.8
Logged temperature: 11
